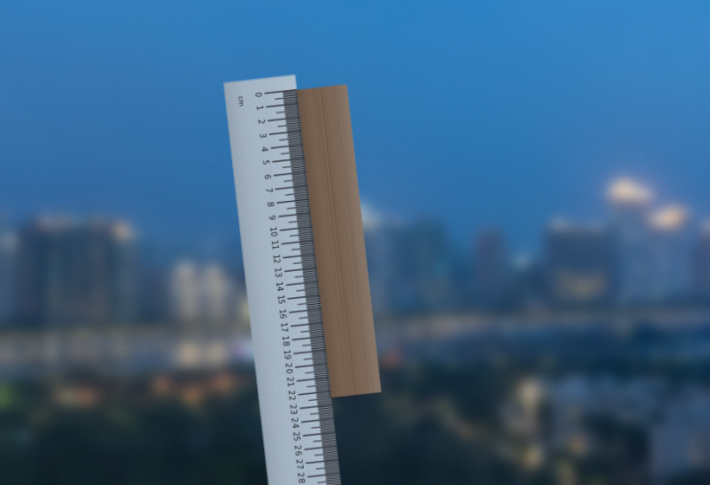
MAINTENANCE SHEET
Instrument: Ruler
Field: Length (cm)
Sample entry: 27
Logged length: 22.5
